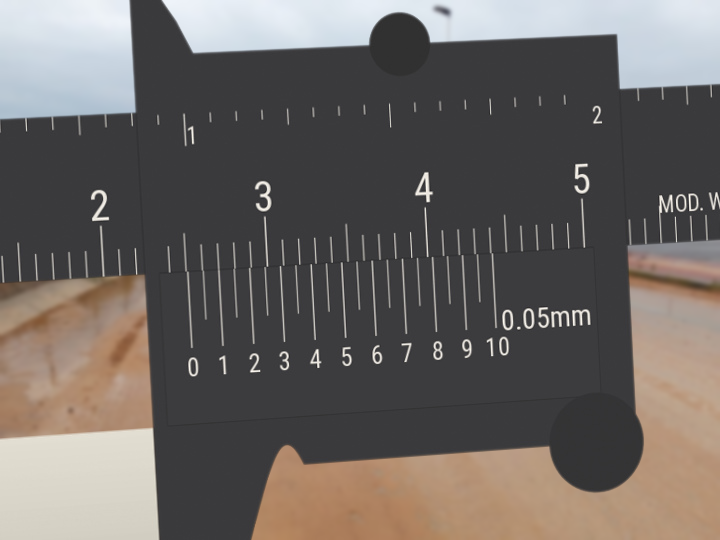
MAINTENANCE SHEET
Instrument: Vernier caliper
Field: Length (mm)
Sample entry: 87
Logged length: 25.1
